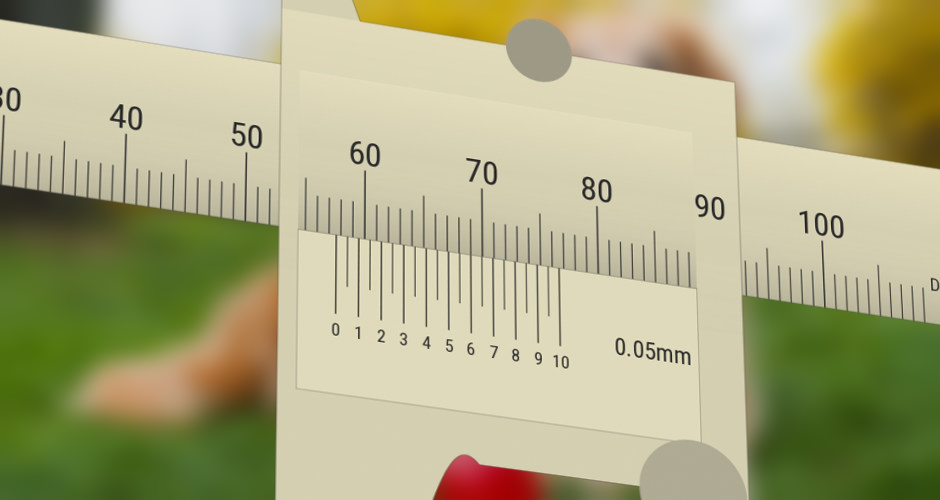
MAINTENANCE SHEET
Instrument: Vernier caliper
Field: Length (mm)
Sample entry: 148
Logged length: 57.6
